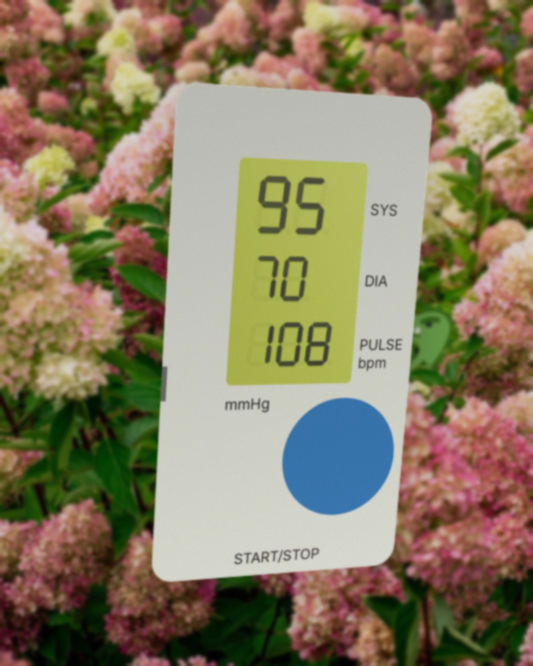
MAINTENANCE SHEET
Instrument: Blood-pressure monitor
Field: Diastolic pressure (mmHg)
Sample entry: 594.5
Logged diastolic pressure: 70
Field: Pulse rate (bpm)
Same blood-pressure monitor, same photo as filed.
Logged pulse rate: 108
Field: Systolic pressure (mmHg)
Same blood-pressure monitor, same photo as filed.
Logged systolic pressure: 95
